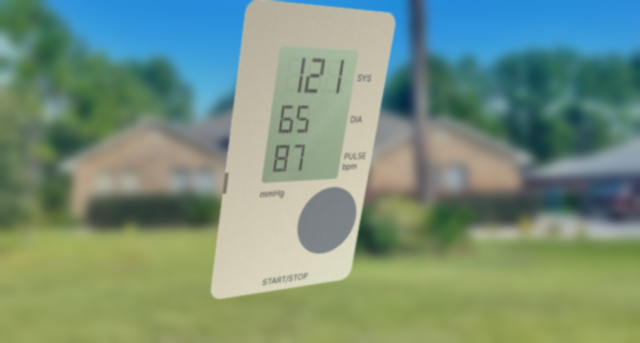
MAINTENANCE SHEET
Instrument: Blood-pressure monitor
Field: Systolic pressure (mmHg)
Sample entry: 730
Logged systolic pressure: 121
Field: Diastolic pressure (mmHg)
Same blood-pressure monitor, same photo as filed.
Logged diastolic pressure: 65
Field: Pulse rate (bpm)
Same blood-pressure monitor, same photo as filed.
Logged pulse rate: 87
